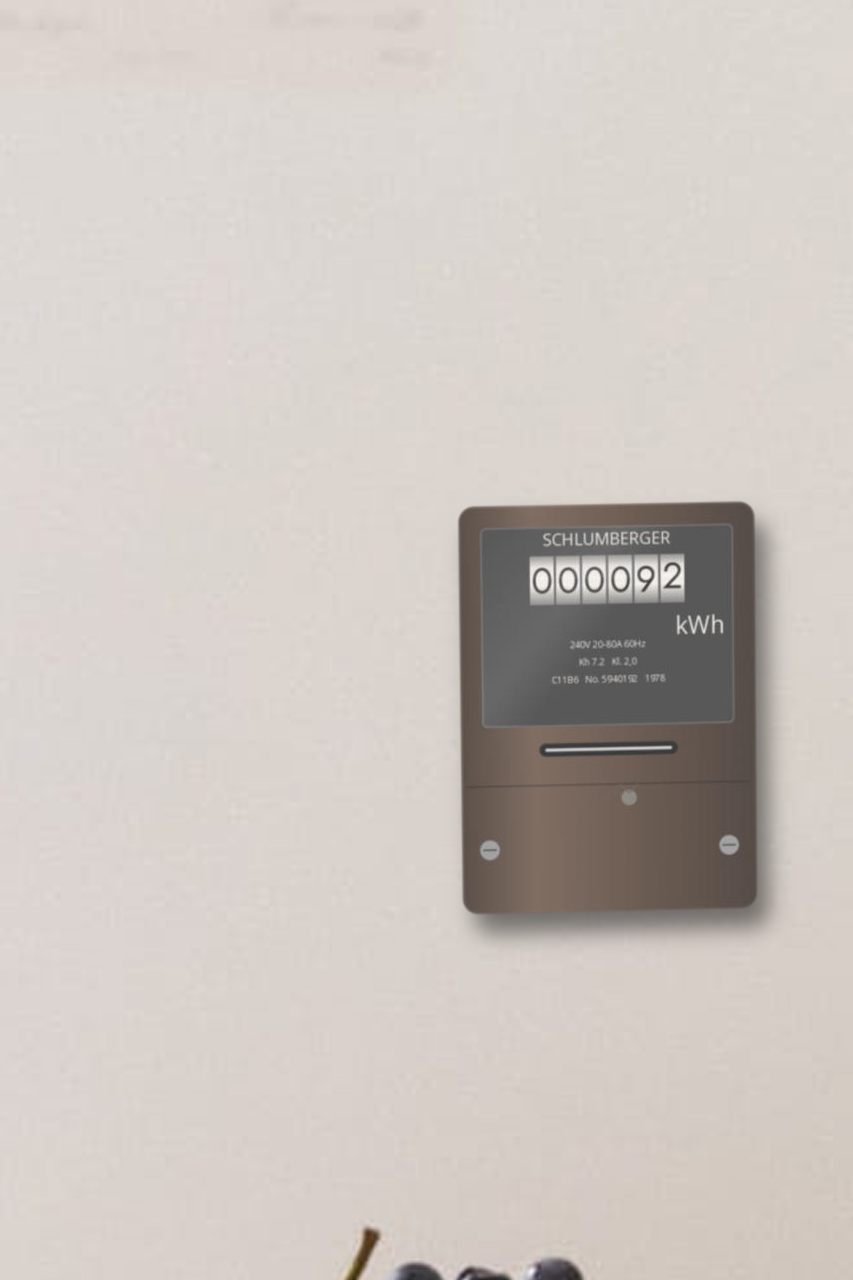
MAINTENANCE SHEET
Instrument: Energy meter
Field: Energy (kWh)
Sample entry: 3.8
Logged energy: 92
